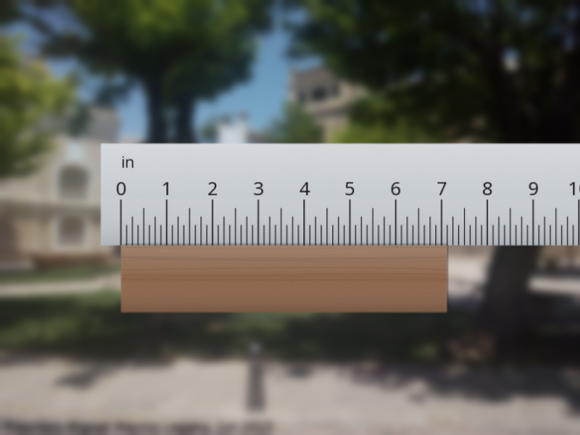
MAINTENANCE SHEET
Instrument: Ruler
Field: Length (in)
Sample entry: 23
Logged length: 7.125
